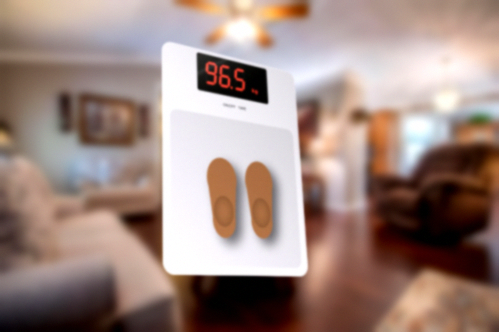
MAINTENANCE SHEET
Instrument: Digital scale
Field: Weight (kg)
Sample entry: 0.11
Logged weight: 96.5
